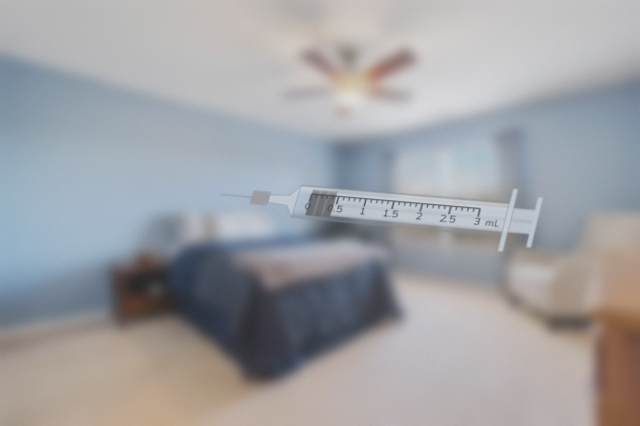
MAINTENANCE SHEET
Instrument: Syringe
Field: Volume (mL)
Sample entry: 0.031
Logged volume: 0
